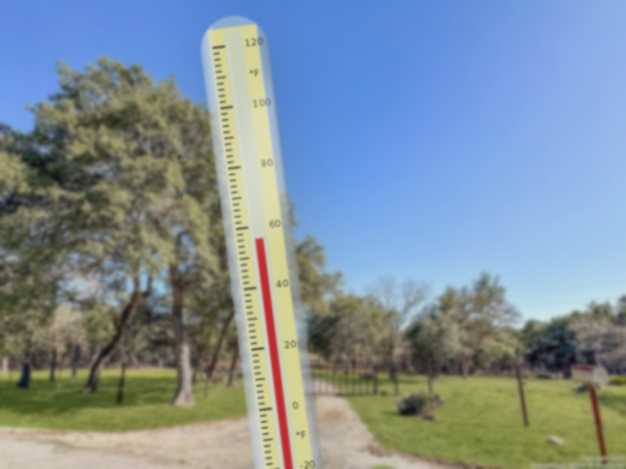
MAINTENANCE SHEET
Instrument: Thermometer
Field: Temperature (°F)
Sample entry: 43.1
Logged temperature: 56
